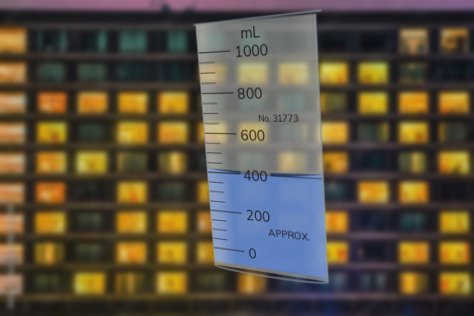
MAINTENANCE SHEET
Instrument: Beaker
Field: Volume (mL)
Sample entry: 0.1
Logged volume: 400
